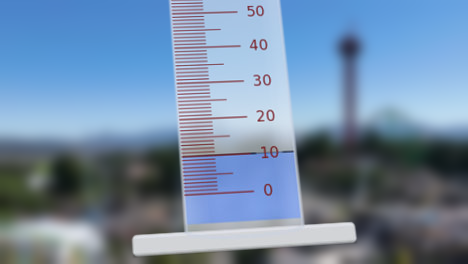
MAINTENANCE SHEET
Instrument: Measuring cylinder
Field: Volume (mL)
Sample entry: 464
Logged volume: 10
